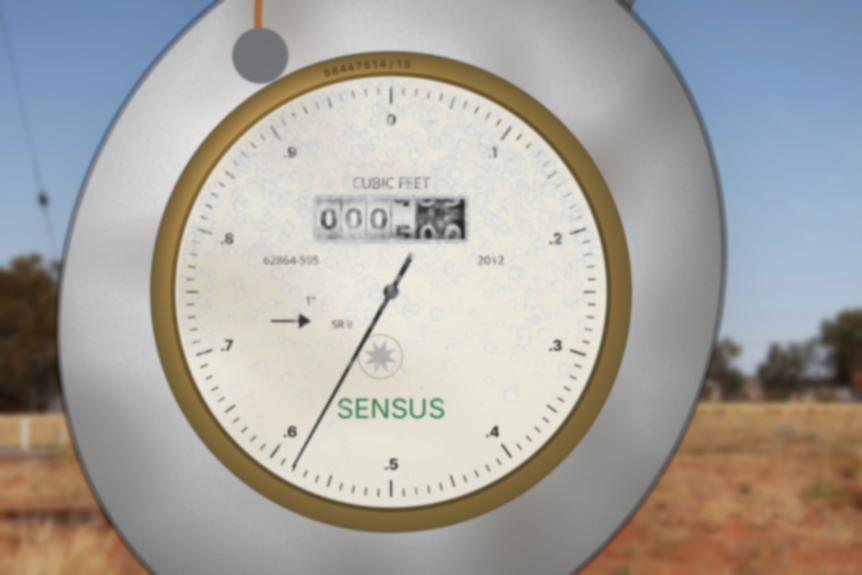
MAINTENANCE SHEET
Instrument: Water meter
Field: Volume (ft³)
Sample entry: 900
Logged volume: 499.58
